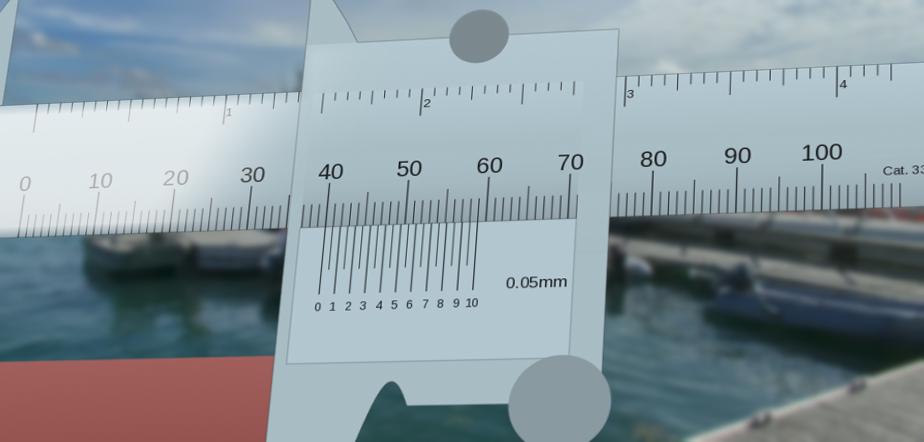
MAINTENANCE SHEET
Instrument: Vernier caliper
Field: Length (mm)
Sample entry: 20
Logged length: 40.0
